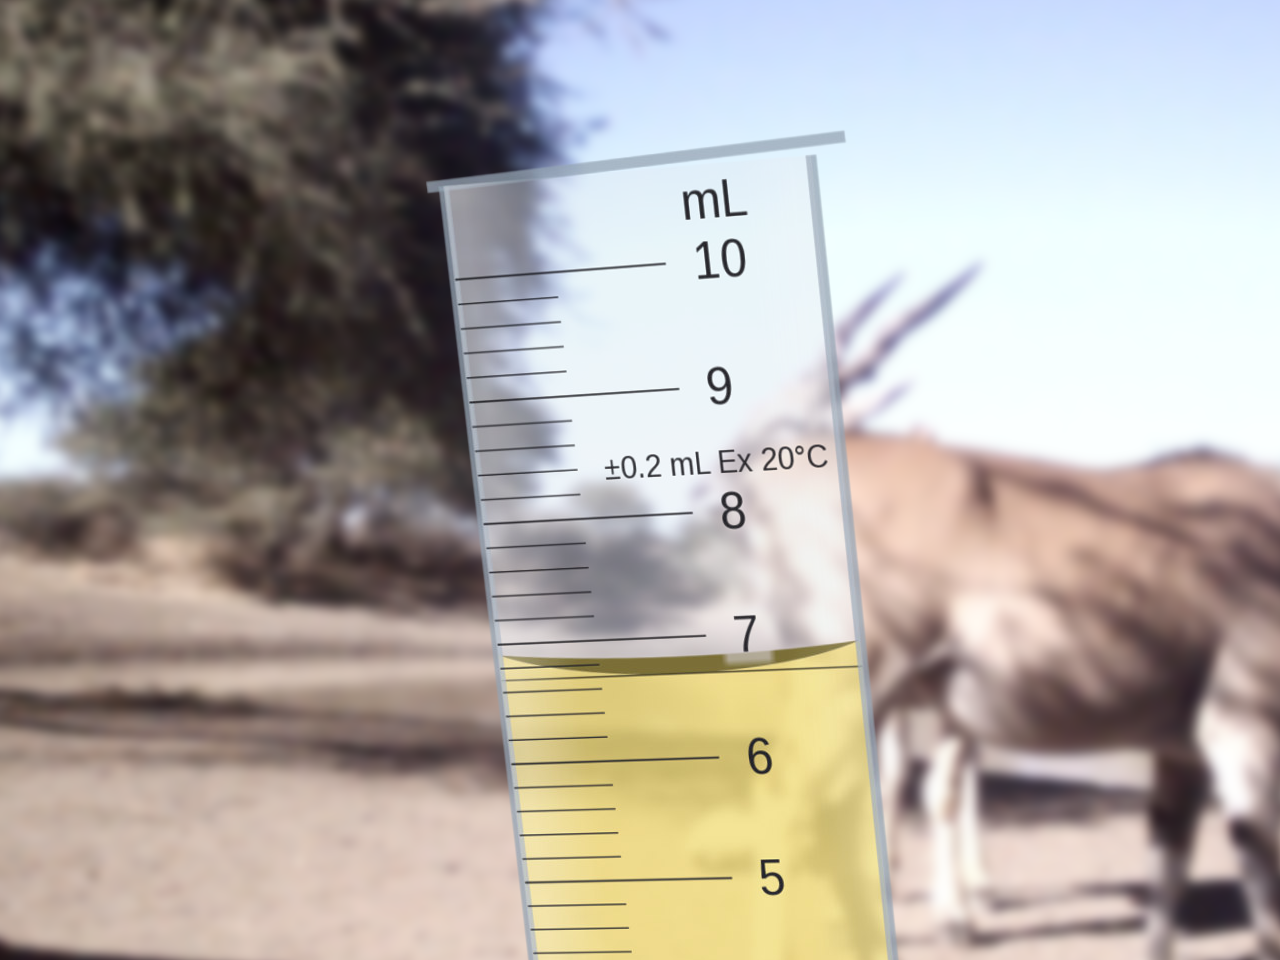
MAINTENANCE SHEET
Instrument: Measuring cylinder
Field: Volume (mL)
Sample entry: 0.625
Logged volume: 6.7
